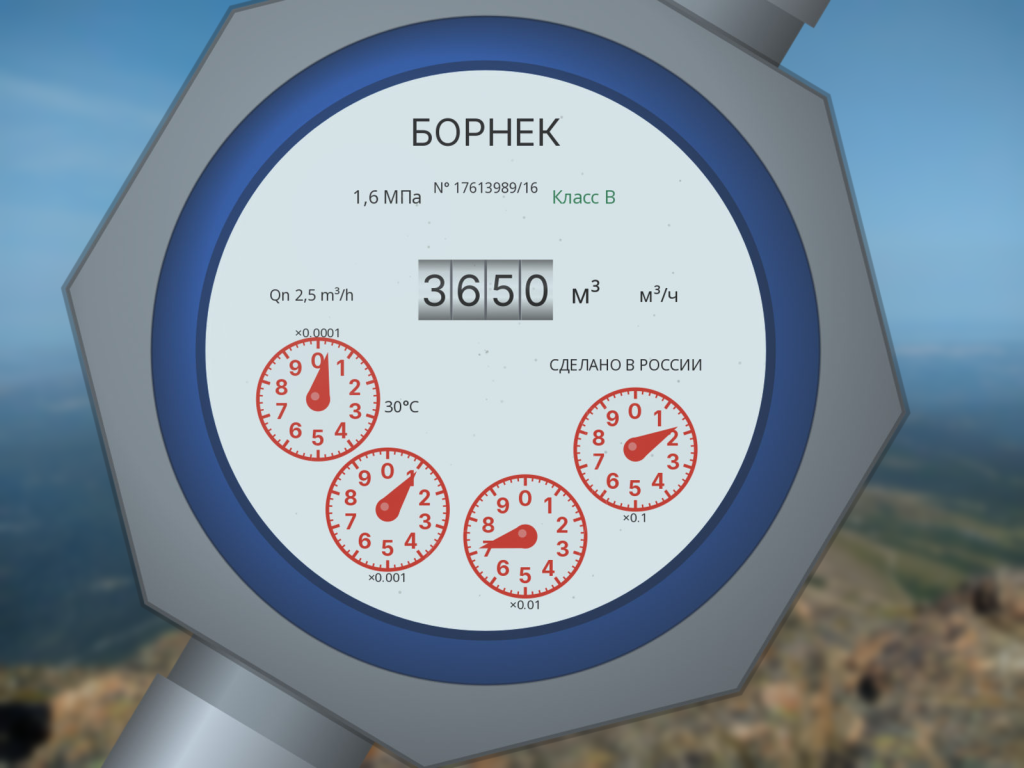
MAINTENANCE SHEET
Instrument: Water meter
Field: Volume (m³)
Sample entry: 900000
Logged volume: 3650.1710
